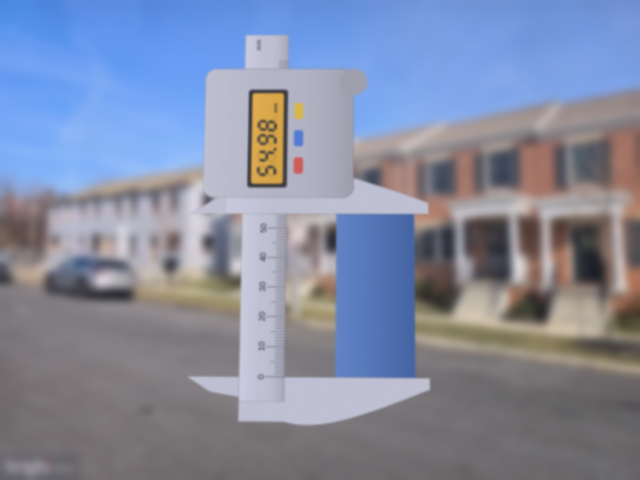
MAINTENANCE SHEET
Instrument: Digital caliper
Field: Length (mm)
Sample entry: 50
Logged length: 54.98
